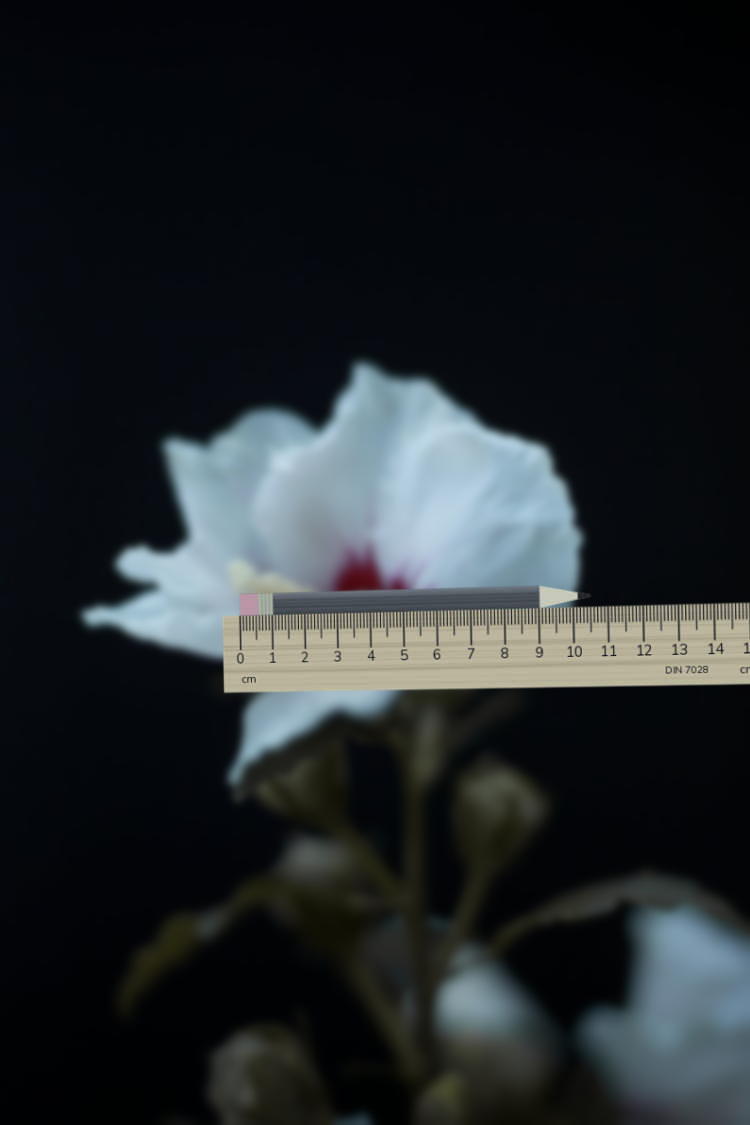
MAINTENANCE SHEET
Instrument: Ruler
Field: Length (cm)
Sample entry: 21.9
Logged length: 10.5
